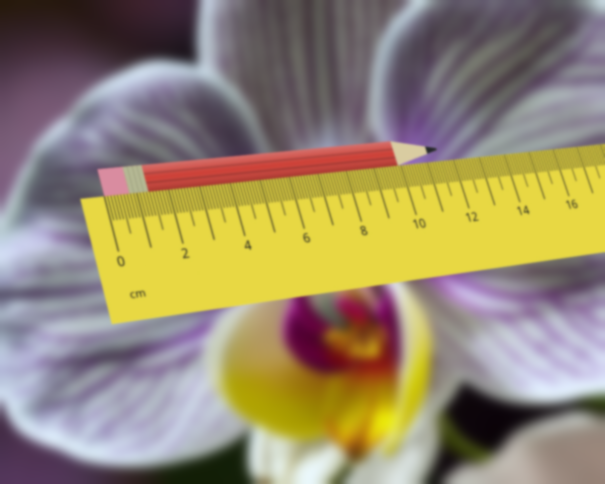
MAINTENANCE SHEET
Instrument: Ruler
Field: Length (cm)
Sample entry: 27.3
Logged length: 11.5
